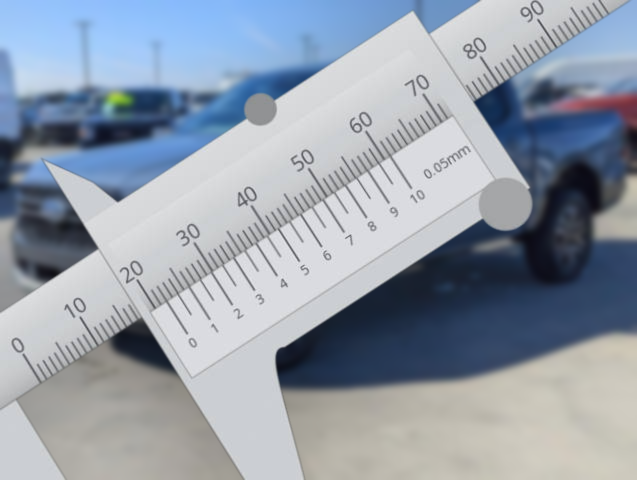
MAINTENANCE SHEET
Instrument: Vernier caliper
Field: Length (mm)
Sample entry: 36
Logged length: 22.0
